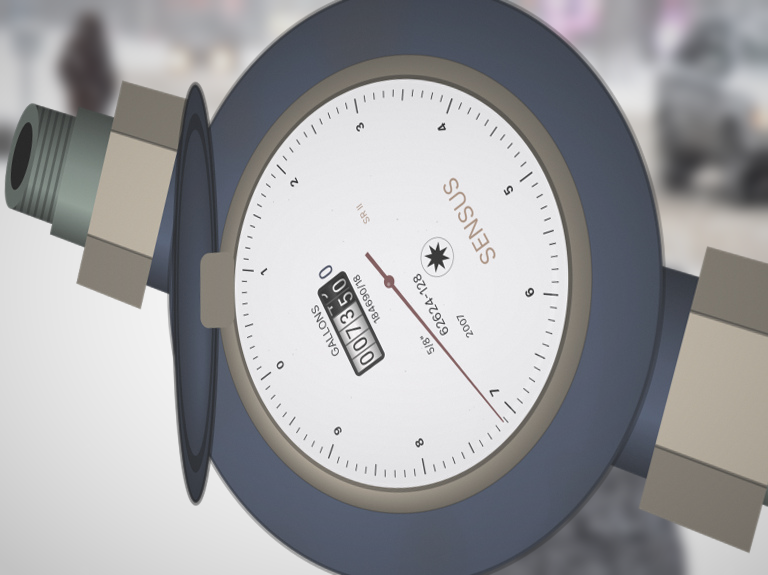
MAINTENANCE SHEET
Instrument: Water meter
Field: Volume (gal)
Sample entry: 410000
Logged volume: 73497.1
